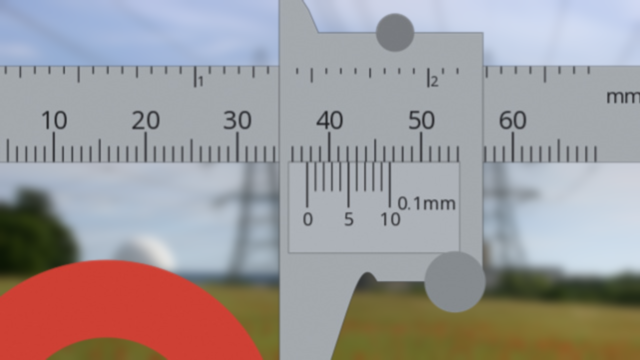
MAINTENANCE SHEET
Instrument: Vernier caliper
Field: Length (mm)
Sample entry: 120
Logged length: 37.6
